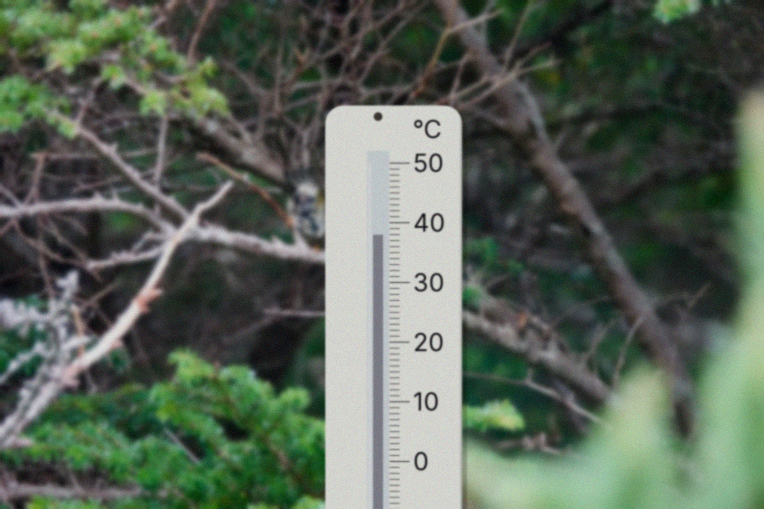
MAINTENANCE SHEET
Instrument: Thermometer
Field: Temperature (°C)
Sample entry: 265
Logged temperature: 38
